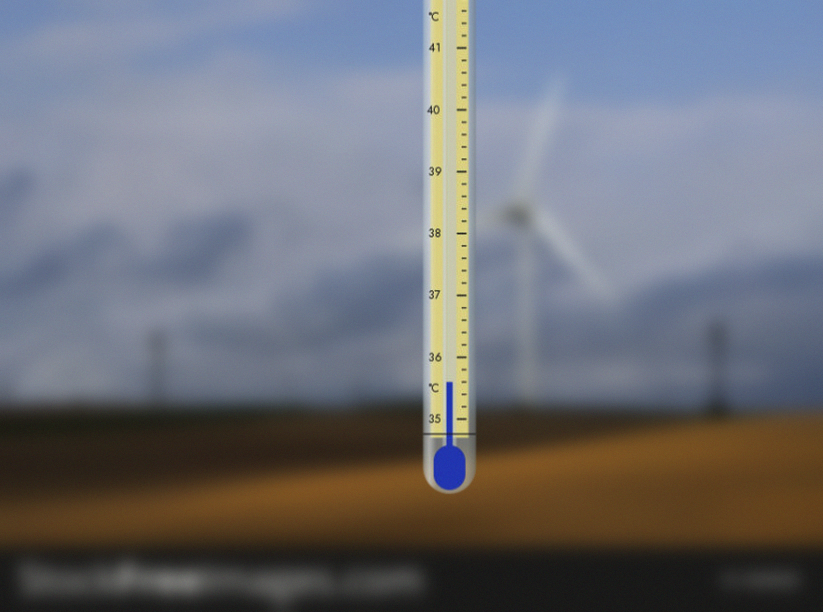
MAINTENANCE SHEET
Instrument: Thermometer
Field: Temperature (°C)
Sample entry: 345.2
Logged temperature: 35.6
